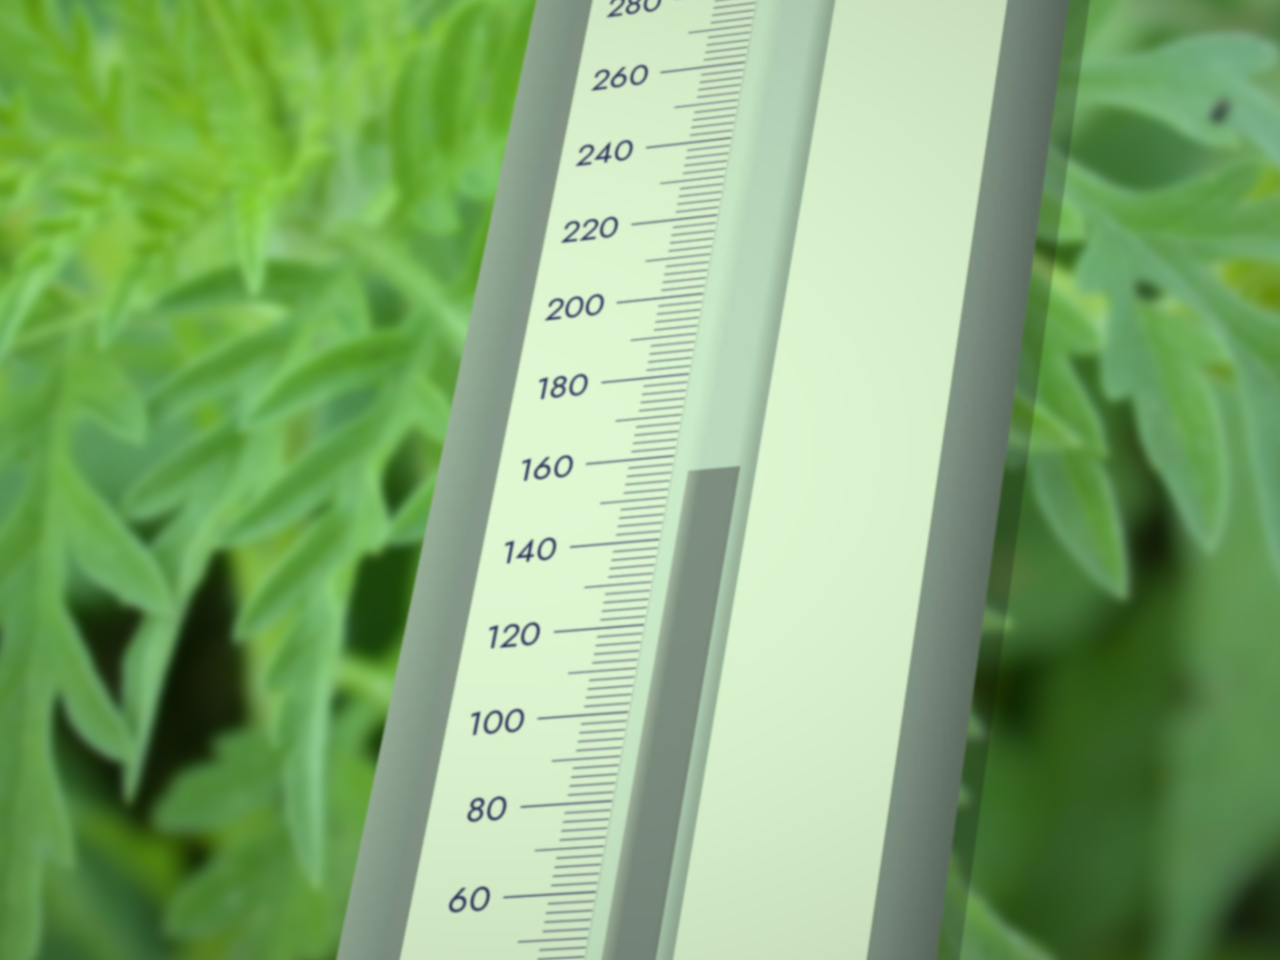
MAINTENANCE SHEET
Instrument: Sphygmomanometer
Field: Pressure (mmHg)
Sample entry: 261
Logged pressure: 156
